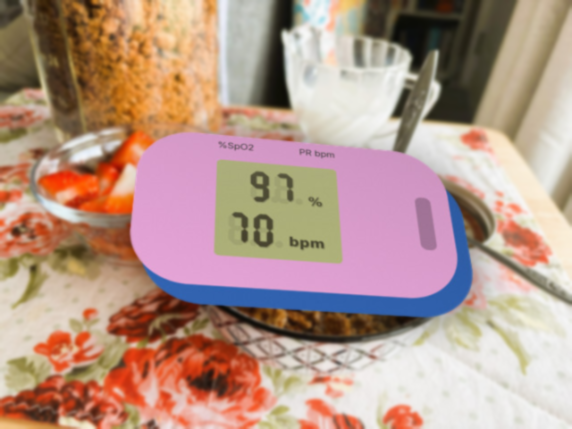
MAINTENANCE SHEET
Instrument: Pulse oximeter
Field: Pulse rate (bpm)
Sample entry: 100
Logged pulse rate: 70
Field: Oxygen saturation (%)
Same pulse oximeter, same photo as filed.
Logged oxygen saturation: 97
